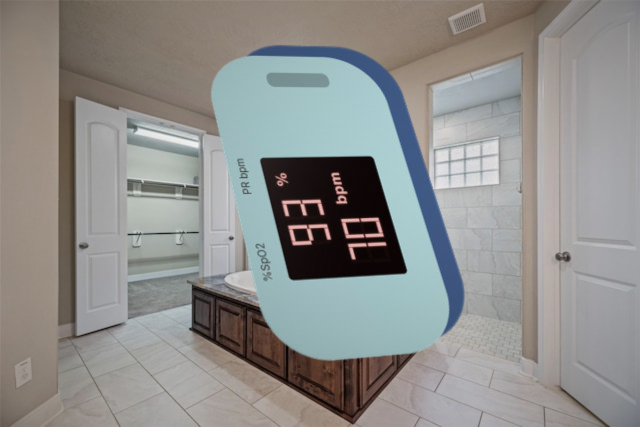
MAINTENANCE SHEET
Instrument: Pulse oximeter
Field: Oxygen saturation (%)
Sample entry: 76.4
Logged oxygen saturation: 93
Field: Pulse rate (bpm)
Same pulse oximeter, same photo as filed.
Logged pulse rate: 70
